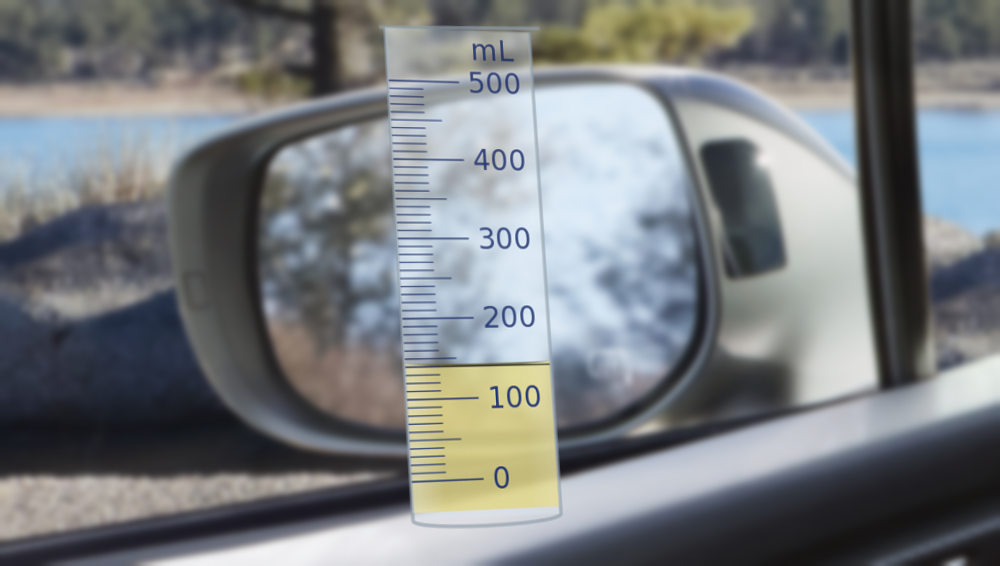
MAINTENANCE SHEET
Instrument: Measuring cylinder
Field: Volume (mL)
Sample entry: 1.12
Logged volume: 140
